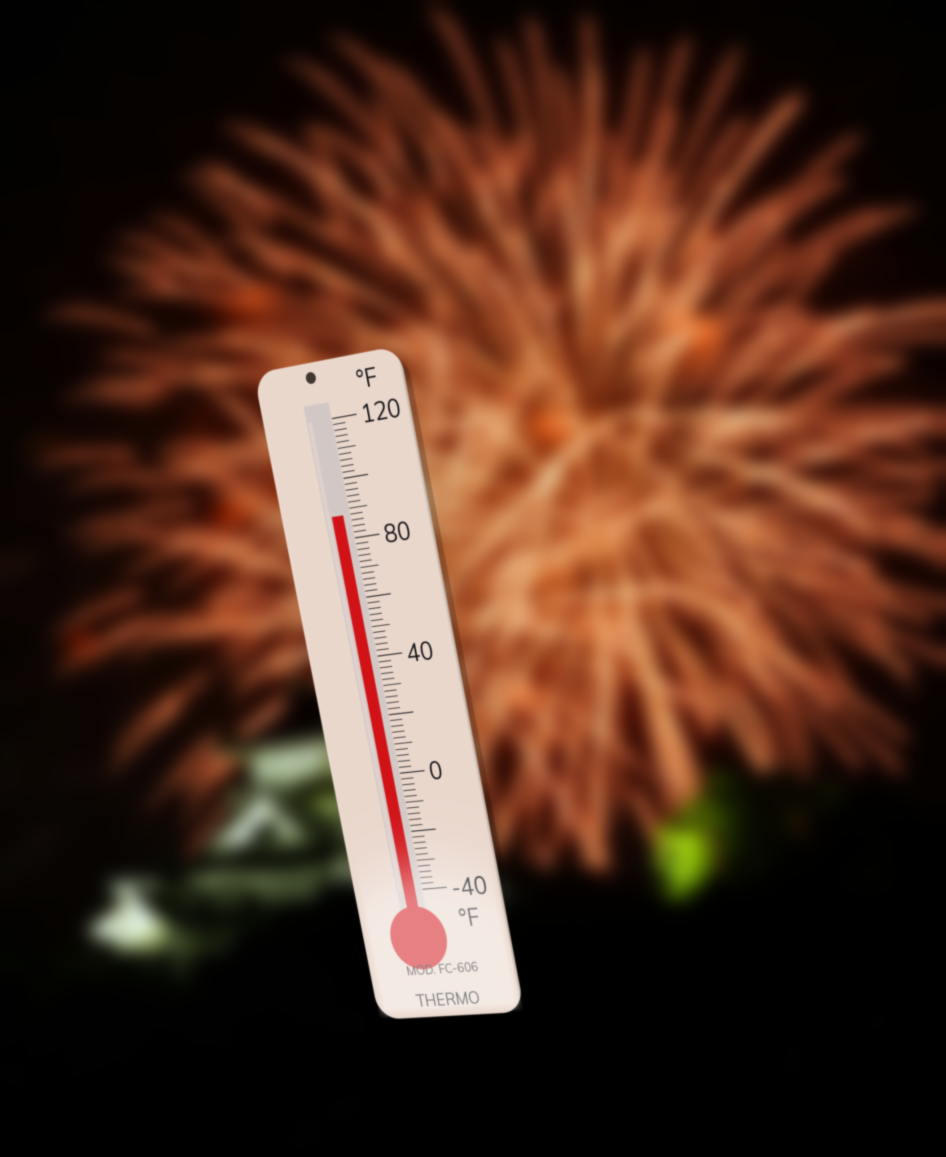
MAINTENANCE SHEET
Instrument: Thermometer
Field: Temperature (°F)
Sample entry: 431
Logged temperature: 88
